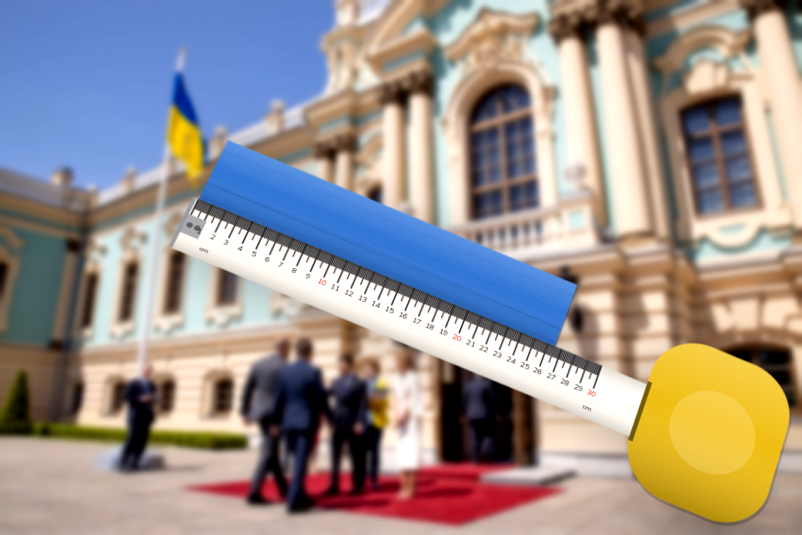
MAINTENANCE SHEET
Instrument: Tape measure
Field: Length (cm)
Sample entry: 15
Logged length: 26.5
